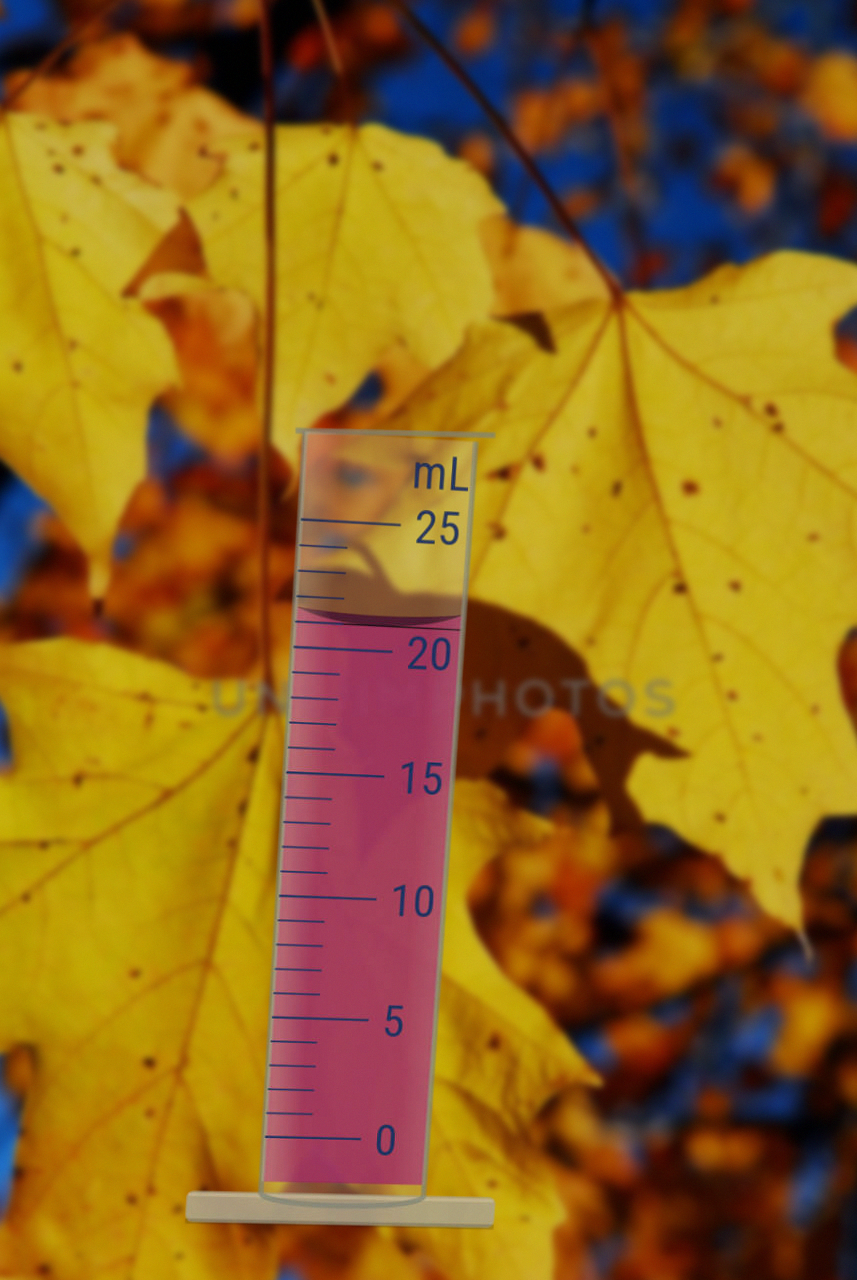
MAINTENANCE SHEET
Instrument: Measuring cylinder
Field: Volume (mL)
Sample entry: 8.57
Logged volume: 21
